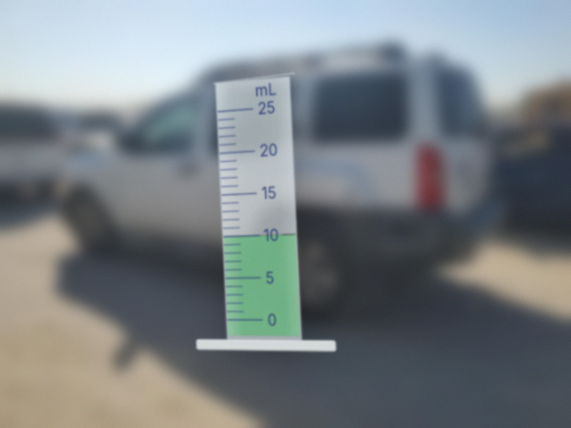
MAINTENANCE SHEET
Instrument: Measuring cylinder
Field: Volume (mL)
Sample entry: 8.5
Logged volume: 10
